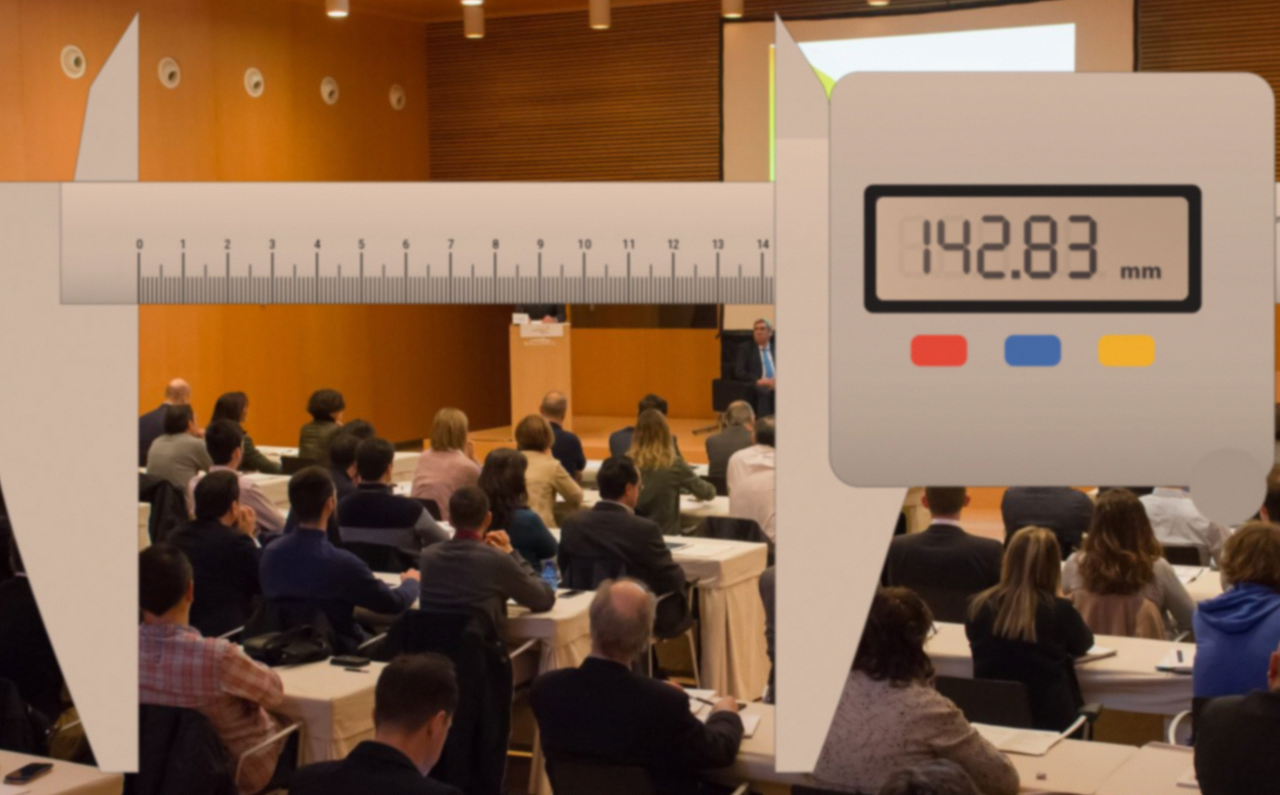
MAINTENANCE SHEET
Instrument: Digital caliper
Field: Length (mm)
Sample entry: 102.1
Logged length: 142.83
